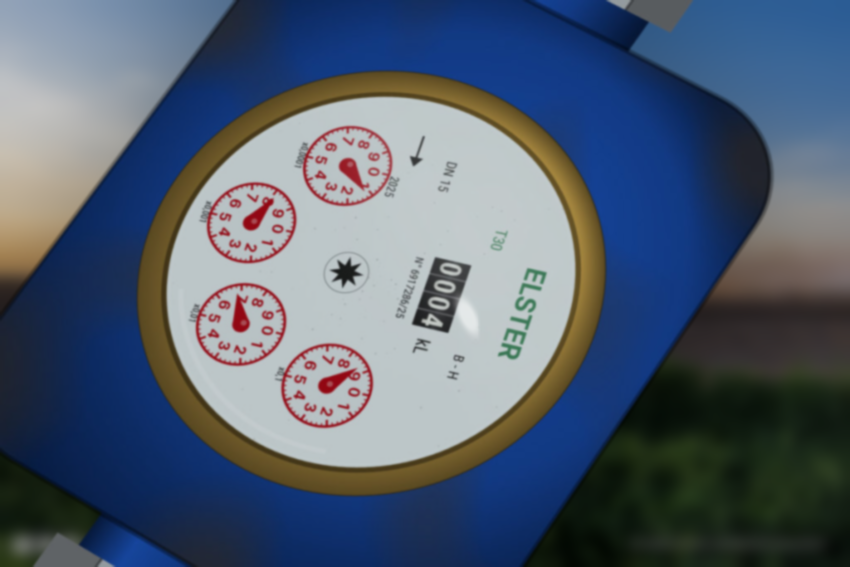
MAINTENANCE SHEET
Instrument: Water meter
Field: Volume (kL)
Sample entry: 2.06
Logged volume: 4.8681
